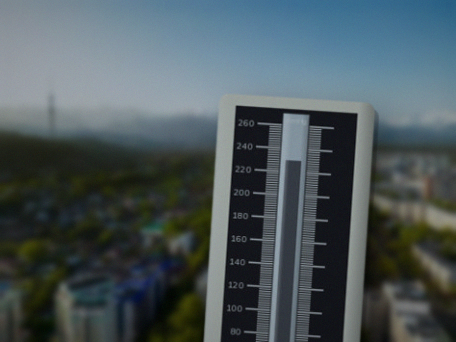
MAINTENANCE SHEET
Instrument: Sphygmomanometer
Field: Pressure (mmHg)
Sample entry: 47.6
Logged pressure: 230
